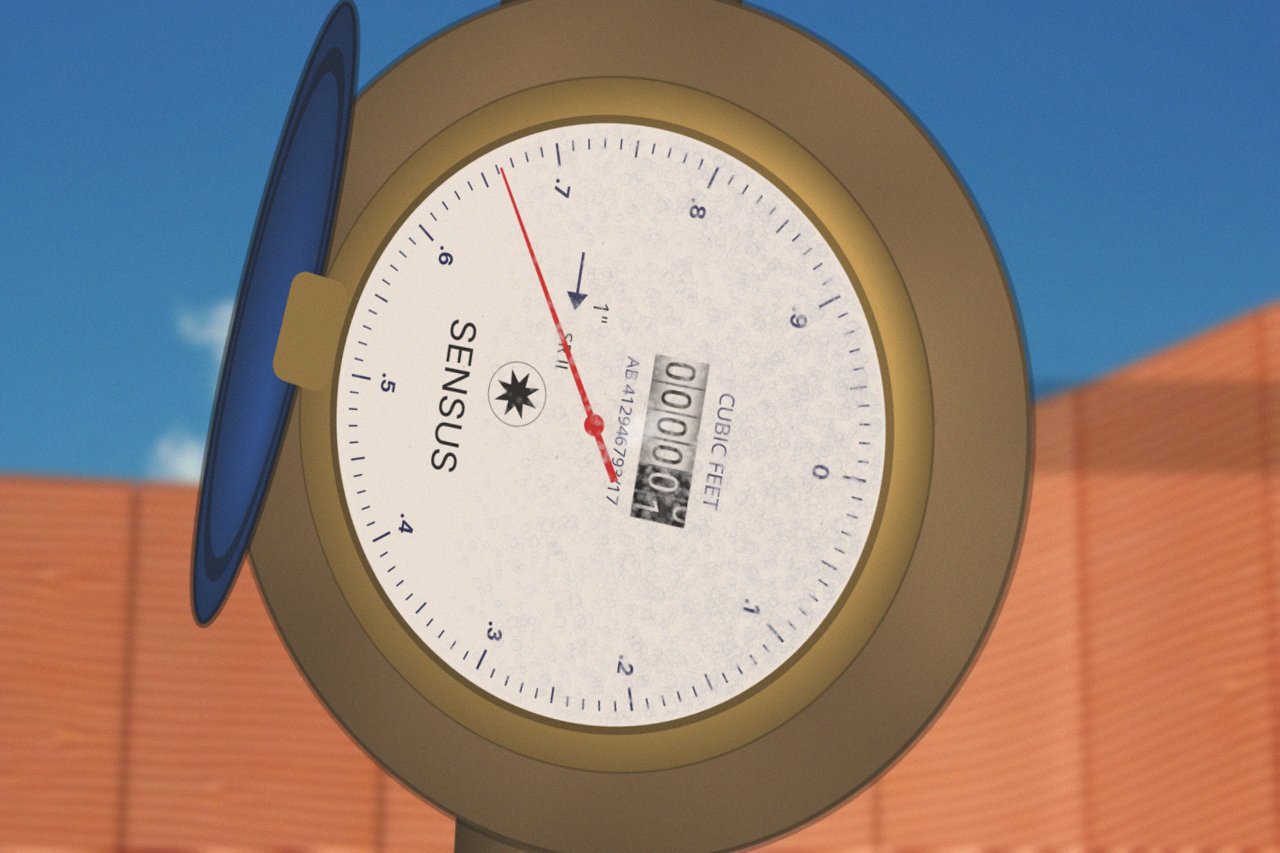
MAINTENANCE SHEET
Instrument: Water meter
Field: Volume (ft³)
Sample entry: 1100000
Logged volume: 0.66
